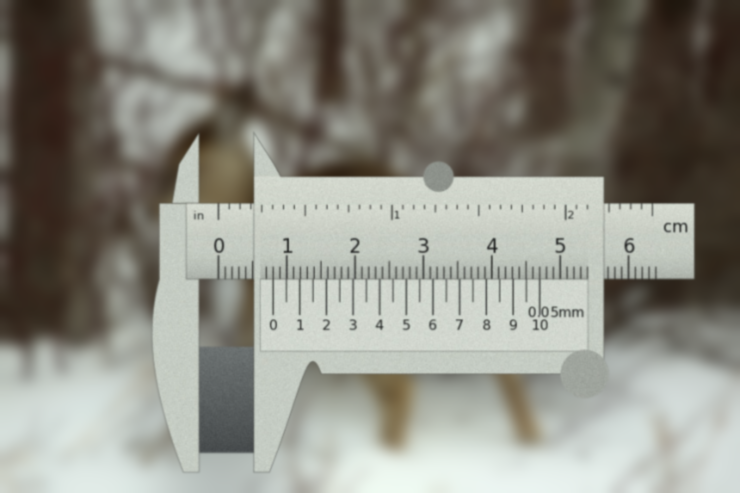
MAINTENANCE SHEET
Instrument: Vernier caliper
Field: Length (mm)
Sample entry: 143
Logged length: 8.0
